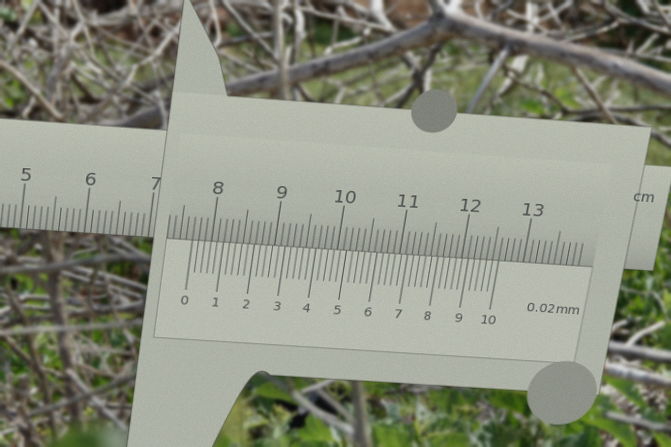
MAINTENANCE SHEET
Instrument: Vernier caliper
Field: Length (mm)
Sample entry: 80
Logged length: 77.0
